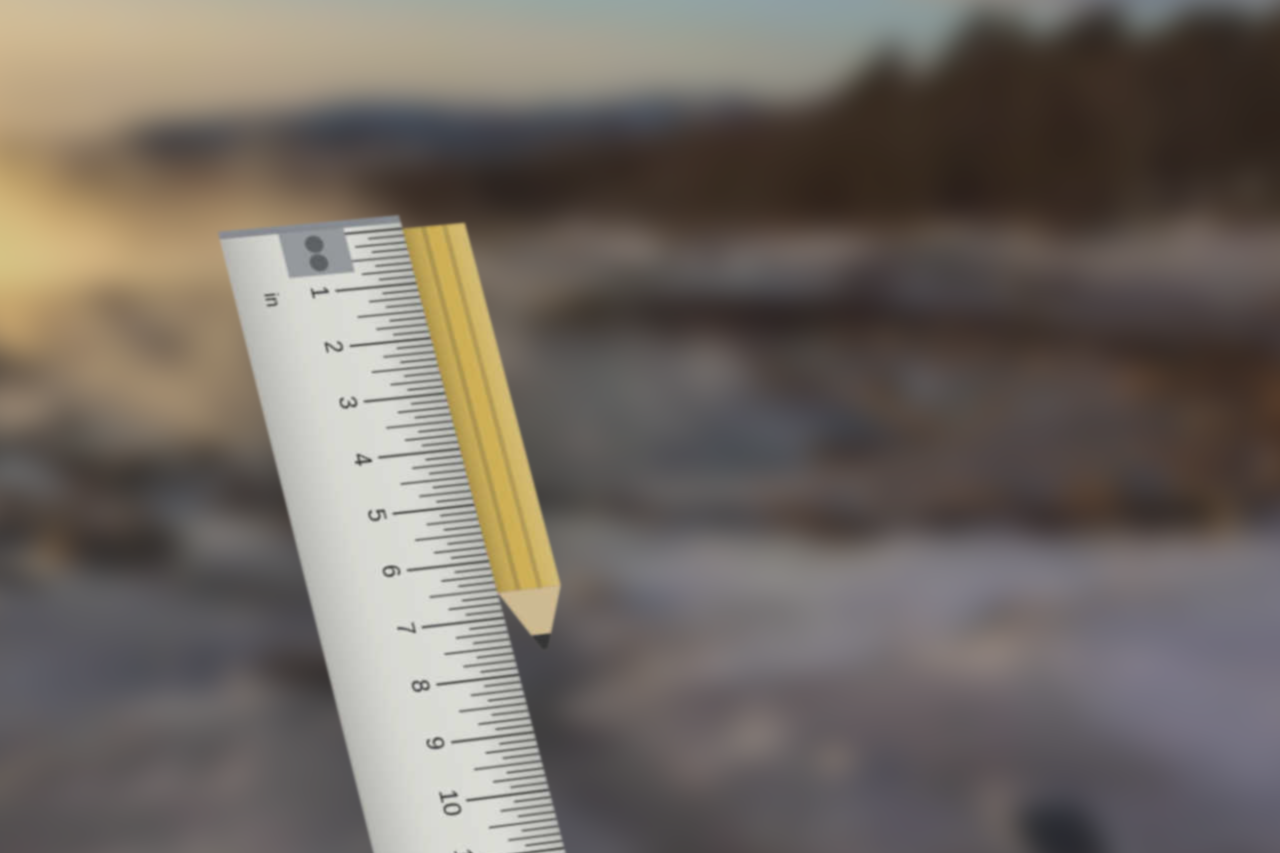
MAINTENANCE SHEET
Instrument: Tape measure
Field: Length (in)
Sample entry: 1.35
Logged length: 7.625
